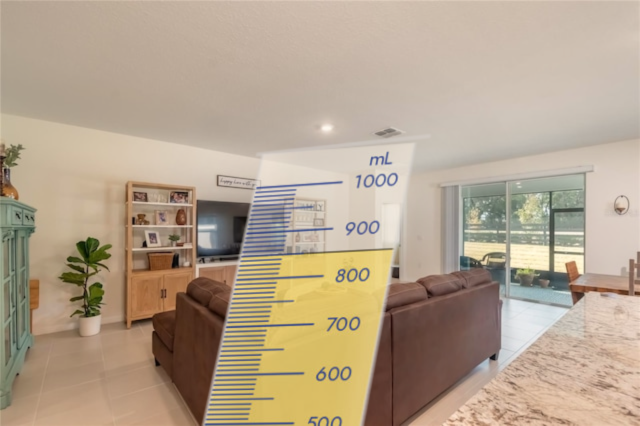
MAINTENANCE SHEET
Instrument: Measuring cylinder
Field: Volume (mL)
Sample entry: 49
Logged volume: 850
